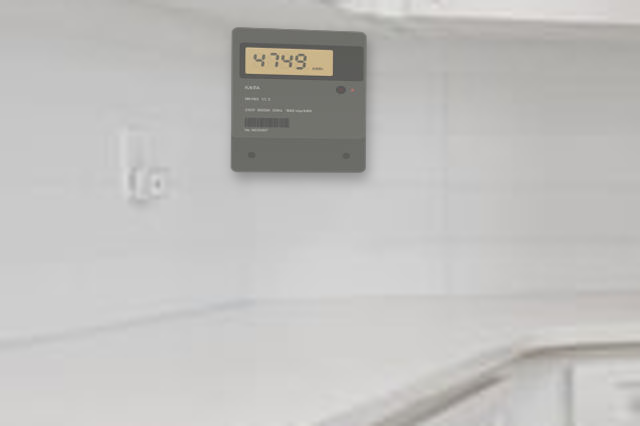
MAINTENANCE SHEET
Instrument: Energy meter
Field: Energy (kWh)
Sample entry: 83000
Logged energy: 4749
